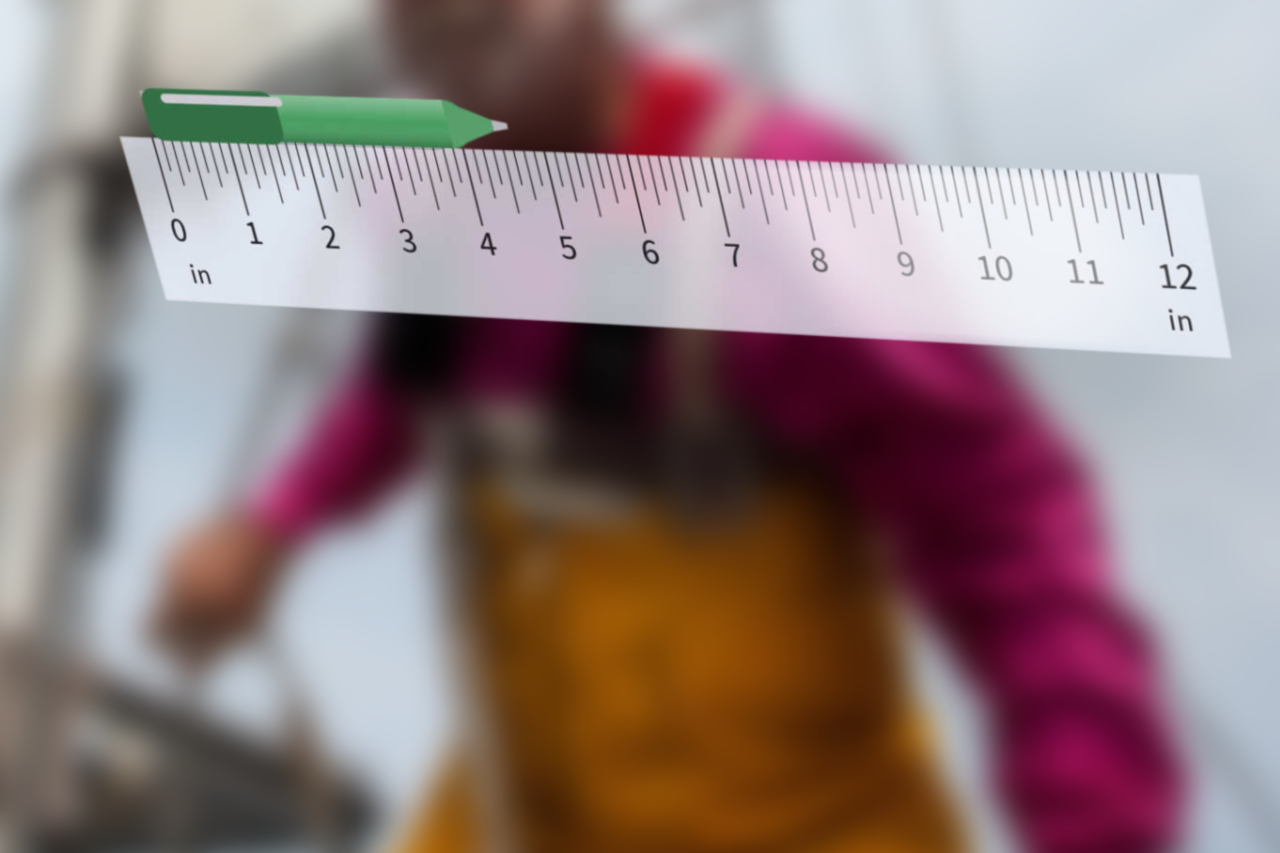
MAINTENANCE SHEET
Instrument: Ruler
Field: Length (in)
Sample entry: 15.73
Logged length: 4.625
